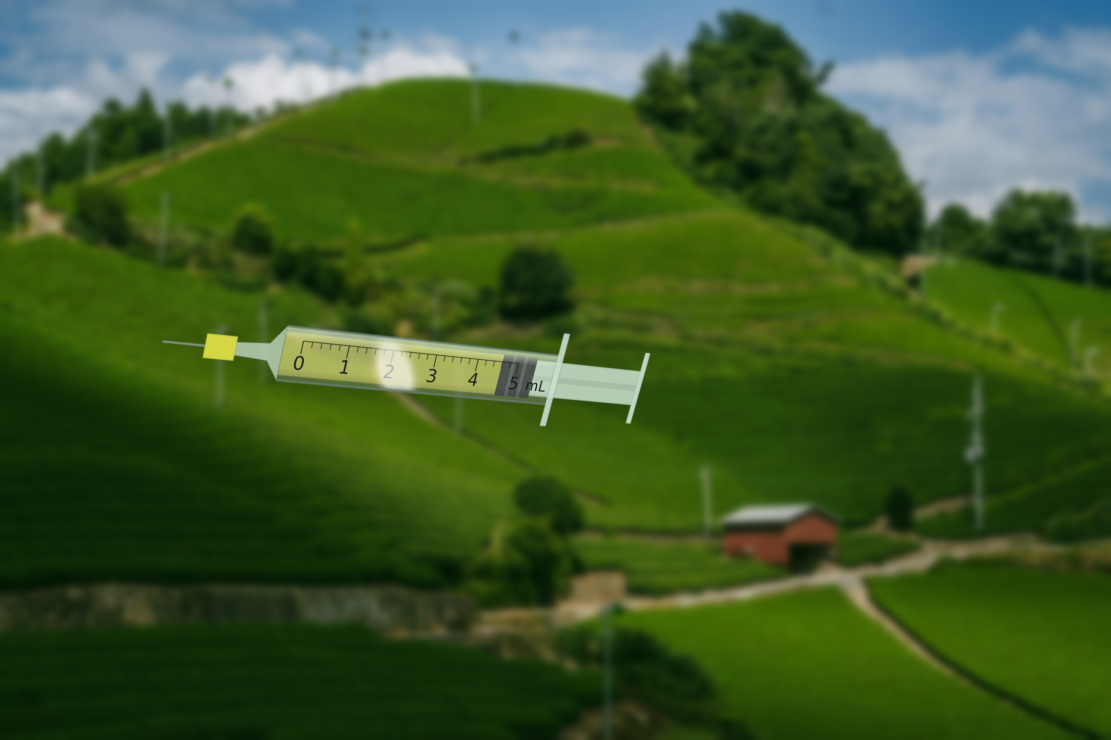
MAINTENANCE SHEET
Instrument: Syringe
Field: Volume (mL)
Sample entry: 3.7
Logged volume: 4.6
